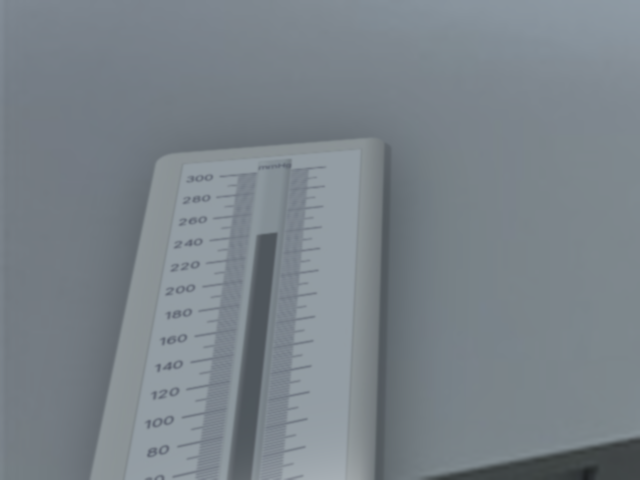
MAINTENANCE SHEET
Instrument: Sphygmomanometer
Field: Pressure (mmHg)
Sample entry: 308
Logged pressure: 240
